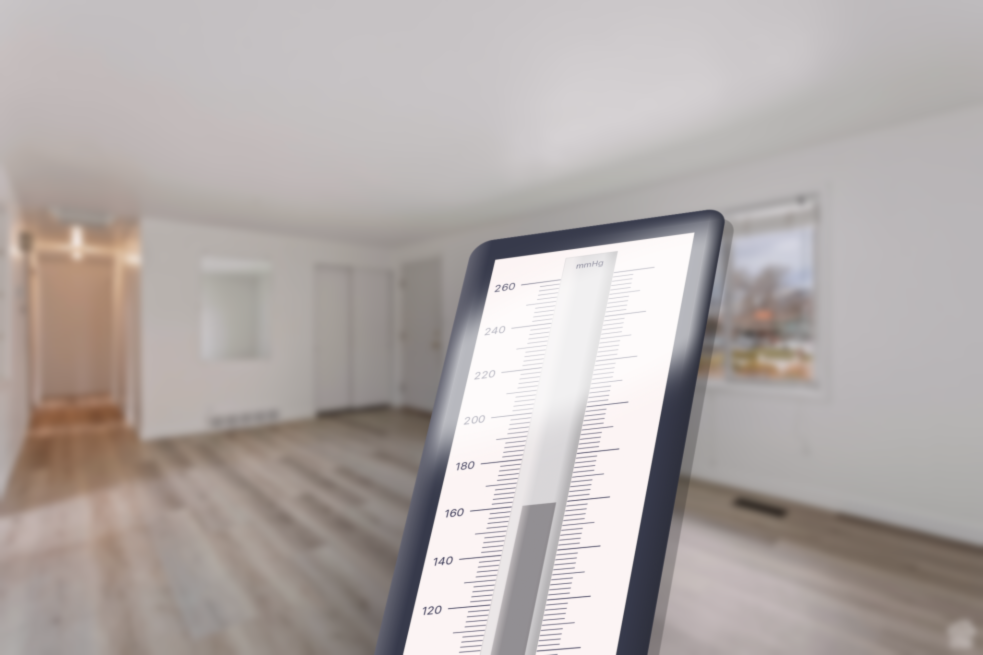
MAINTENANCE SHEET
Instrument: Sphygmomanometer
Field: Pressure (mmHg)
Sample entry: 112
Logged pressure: 160
